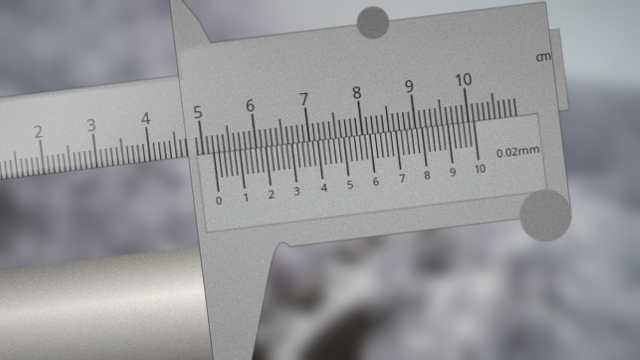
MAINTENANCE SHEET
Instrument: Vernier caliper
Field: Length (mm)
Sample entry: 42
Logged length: 52.0
